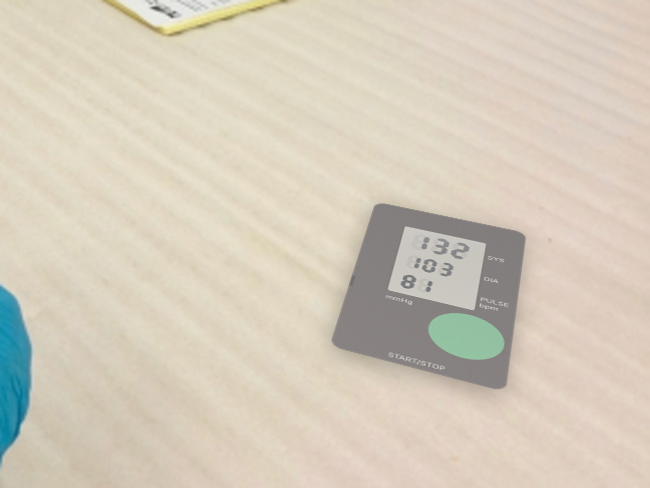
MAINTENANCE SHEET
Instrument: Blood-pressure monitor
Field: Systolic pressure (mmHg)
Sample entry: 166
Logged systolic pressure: 132
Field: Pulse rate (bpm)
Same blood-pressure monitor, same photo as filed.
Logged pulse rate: 81
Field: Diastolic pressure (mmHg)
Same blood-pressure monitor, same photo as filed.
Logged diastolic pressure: 103
